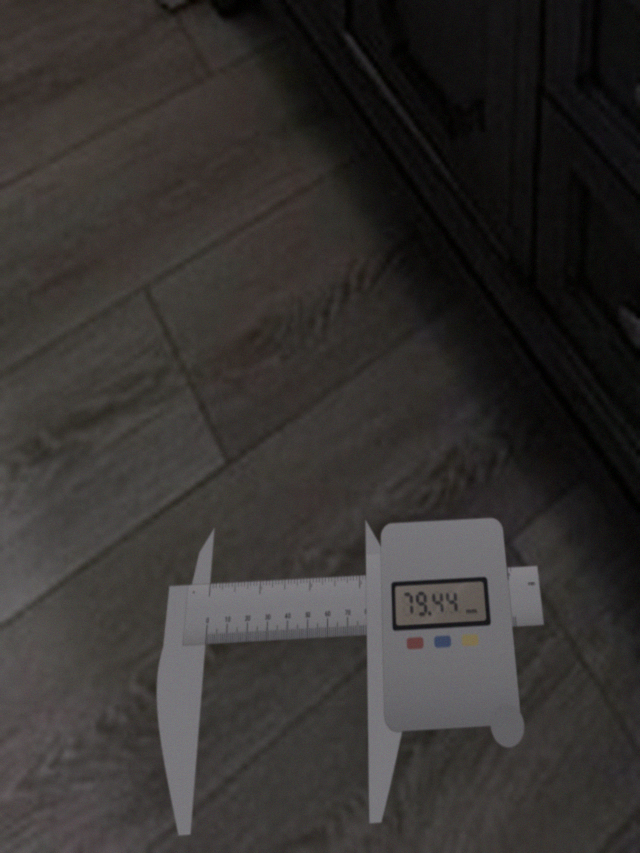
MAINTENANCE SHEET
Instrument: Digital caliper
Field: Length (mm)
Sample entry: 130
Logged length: 79.44
